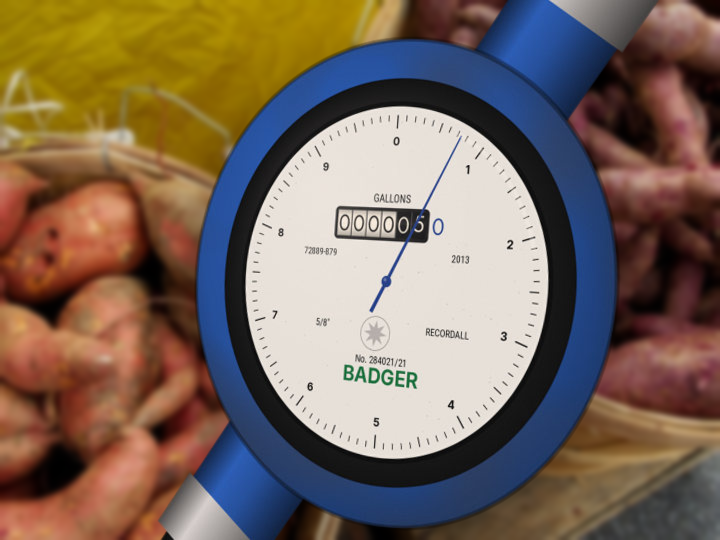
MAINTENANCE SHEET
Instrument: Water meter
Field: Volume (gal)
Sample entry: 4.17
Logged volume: 50.7
